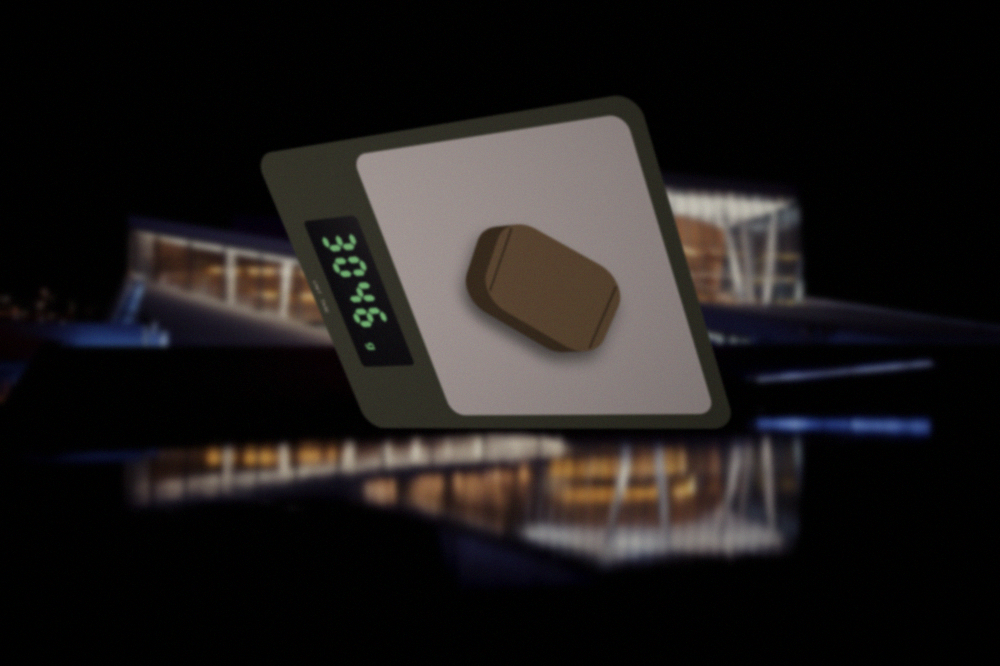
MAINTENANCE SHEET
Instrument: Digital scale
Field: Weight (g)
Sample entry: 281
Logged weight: 3046
